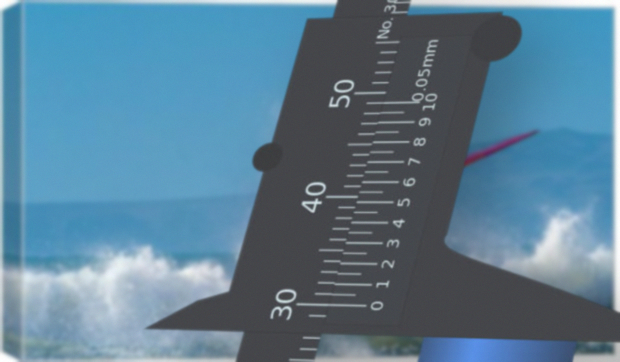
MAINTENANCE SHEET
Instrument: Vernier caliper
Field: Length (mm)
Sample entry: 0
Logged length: 30.0
